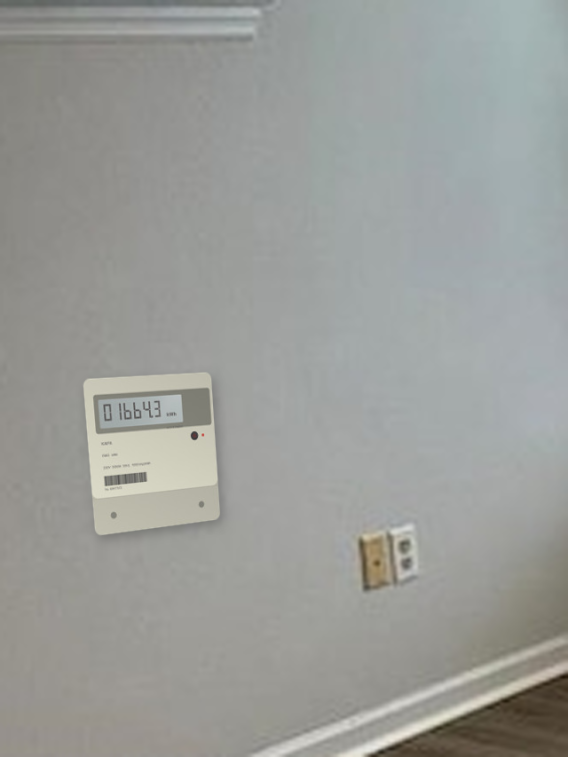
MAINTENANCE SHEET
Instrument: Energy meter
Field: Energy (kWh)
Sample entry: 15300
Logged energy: 1664.3
